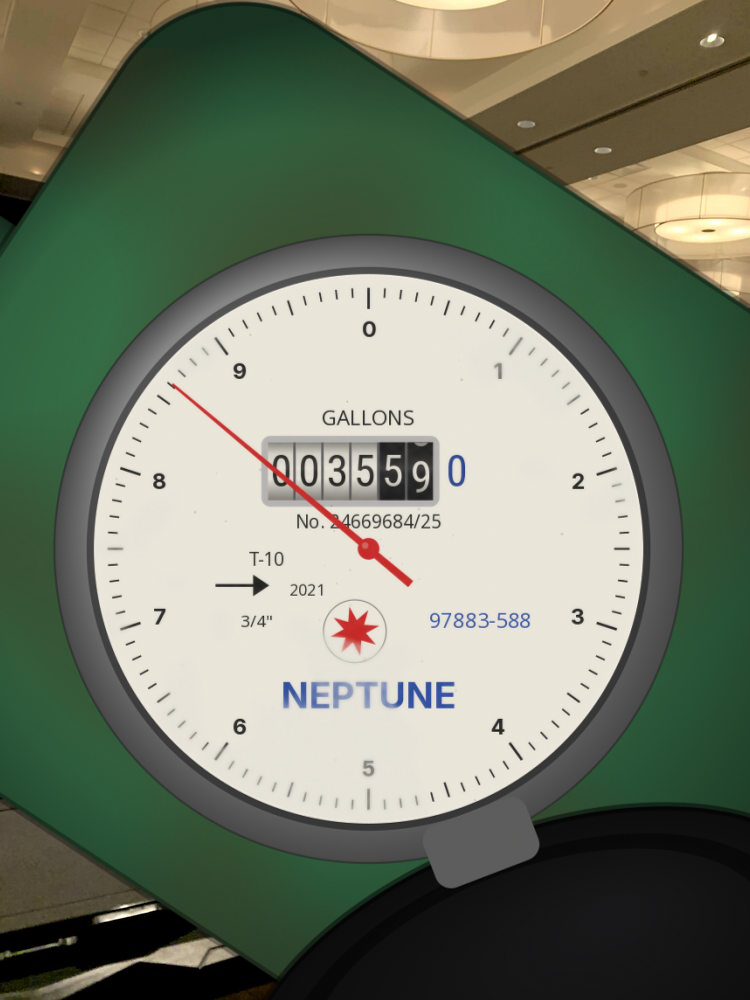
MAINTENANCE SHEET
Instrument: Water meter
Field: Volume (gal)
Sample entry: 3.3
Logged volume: 35588.6
